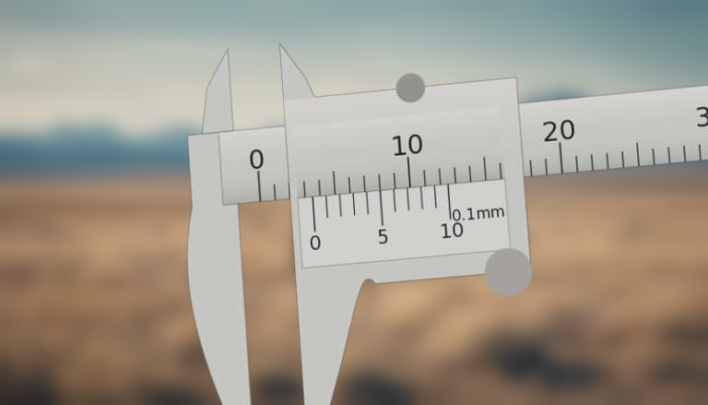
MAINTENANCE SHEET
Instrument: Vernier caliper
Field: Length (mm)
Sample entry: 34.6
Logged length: 3.5
